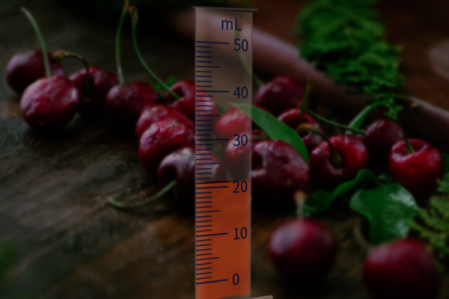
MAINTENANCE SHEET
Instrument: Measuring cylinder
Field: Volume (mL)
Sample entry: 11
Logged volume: 21
